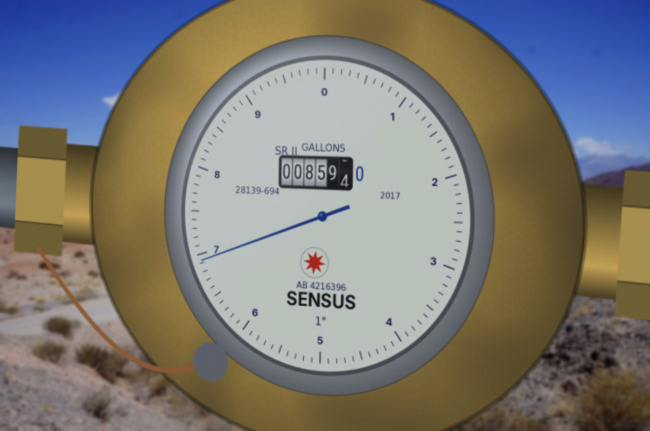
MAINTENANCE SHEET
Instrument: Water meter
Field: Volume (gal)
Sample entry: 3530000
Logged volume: 85936.9
